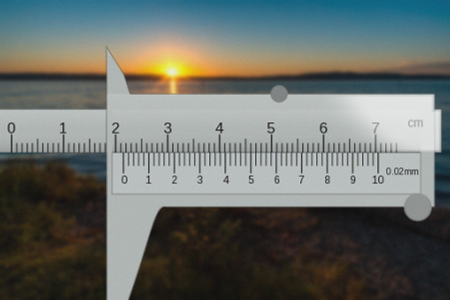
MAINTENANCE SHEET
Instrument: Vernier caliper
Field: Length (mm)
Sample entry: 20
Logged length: 21.5
